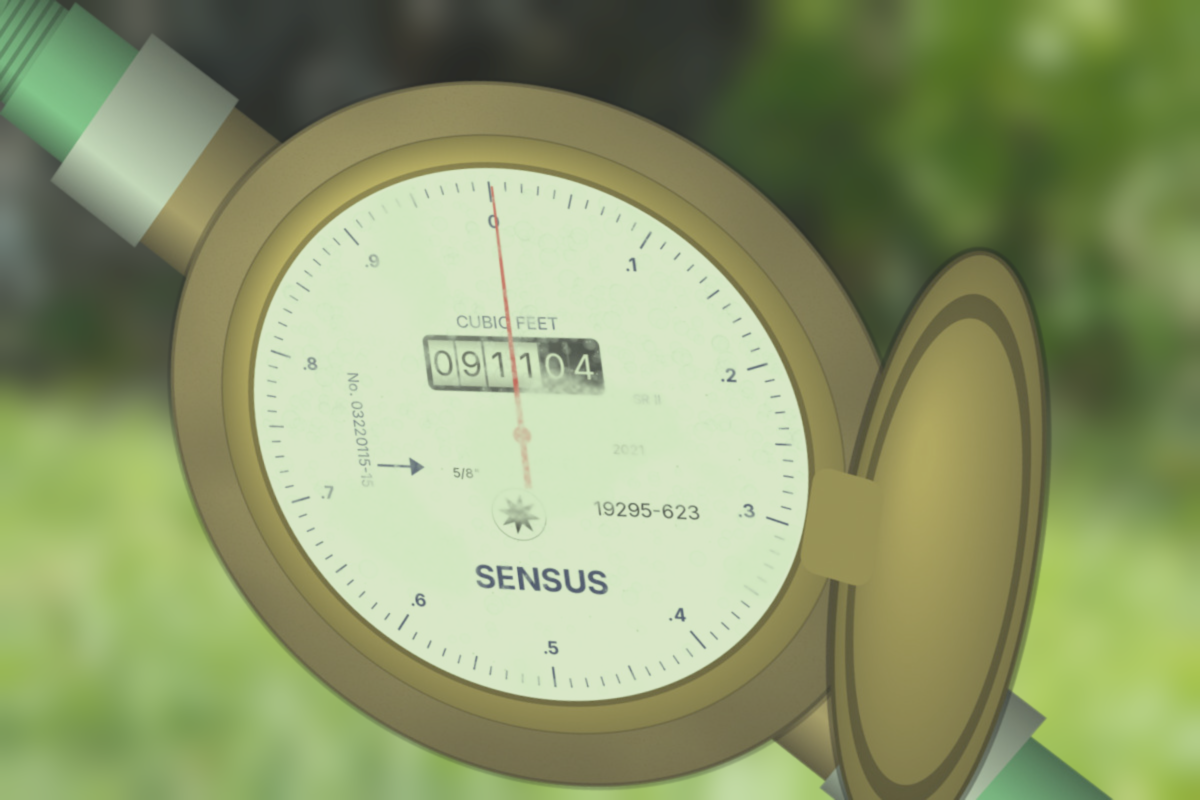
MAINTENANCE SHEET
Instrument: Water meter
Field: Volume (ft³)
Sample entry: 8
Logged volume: 91104.00
